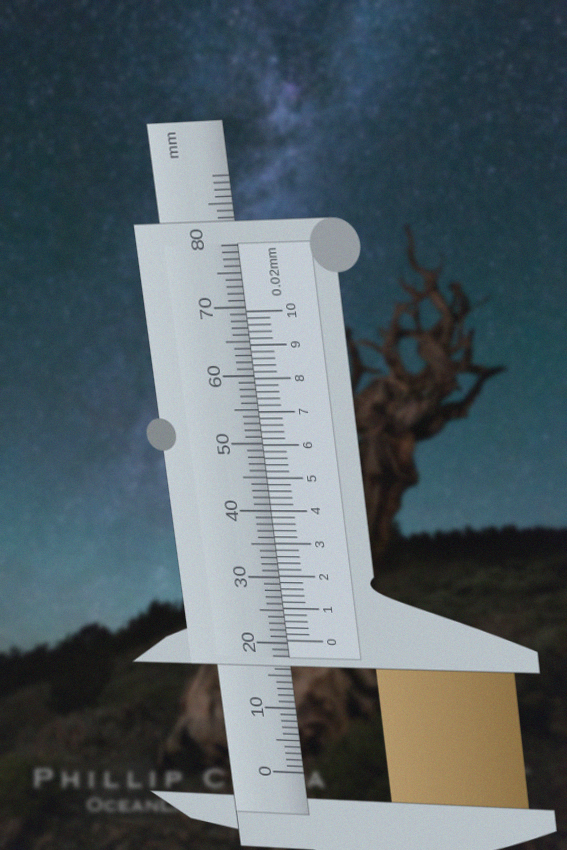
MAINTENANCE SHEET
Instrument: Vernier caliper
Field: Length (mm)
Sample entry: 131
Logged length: 20.4
